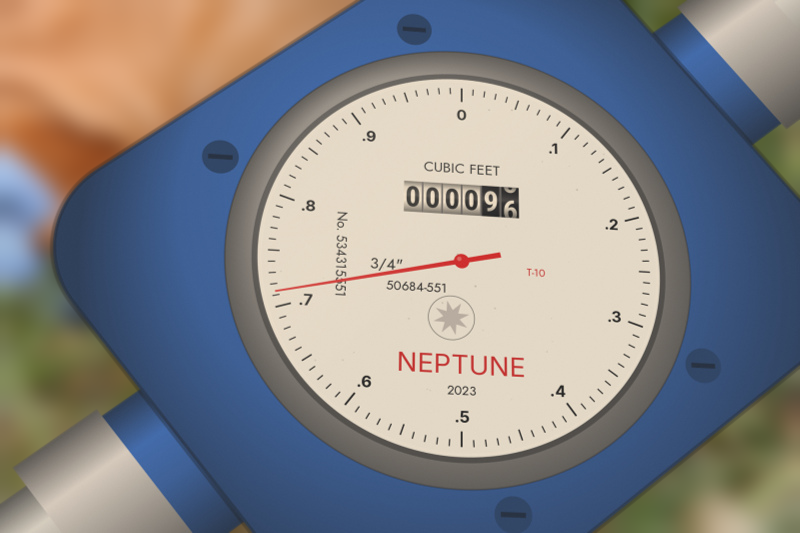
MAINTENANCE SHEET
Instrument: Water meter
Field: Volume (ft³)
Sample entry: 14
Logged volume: 95.71
